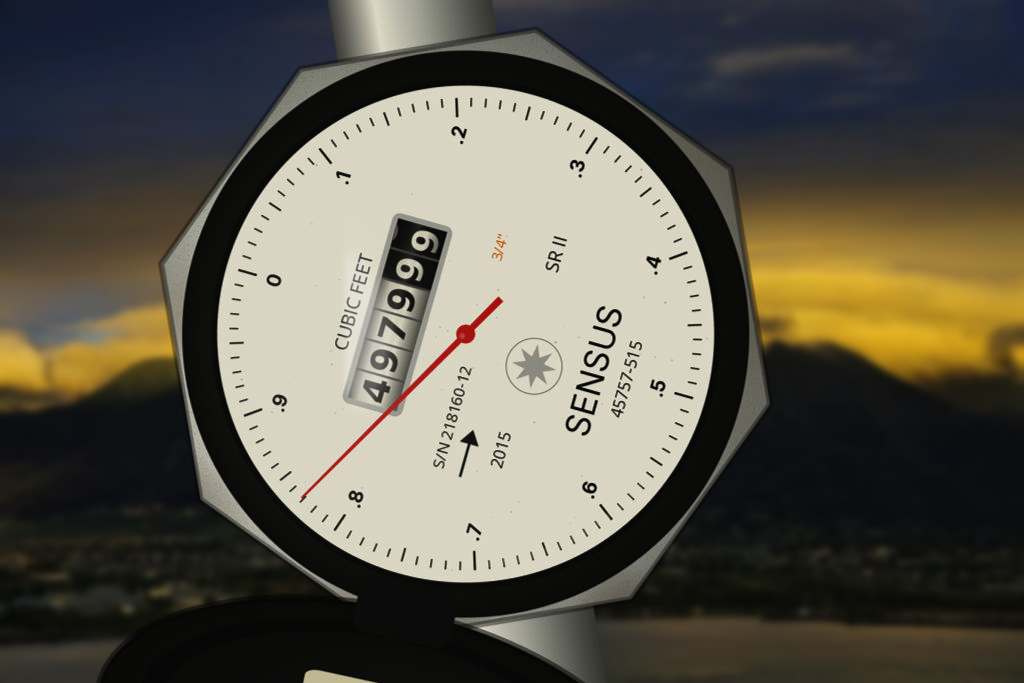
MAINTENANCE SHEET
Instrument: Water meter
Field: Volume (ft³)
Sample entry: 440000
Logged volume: 497998.83
